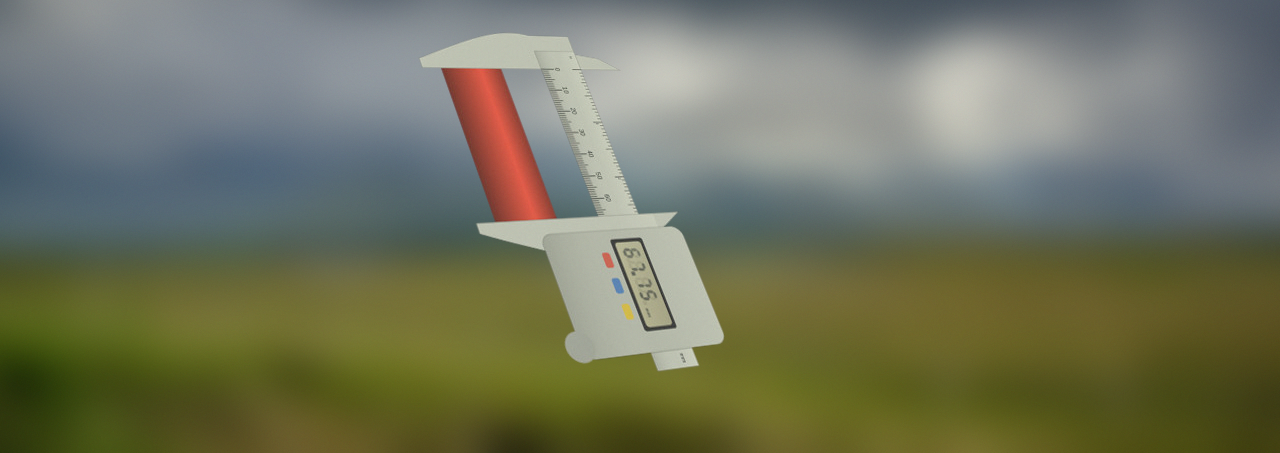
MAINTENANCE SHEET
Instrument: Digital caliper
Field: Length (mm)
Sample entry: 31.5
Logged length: 67.75
